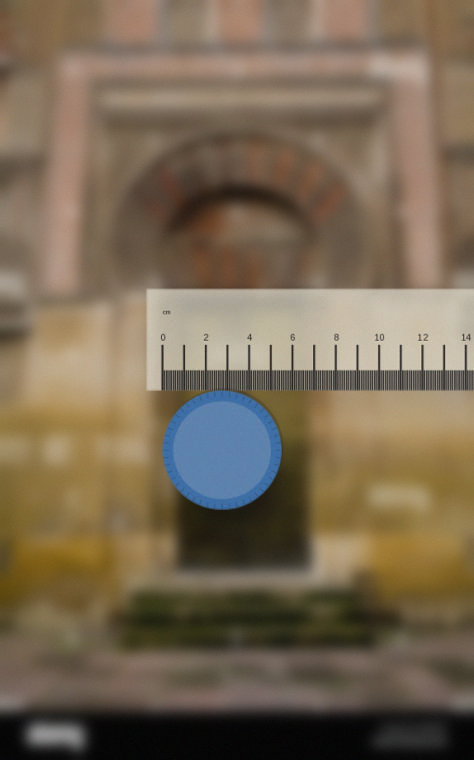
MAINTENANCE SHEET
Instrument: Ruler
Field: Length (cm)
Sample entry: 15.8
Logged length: 5.5
